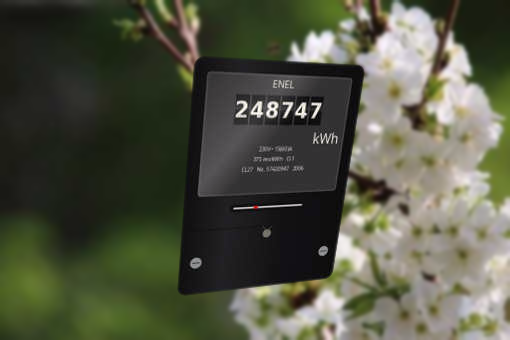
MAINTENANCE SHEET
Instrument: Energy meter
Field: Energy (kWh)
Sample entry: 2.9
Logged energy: 248747
